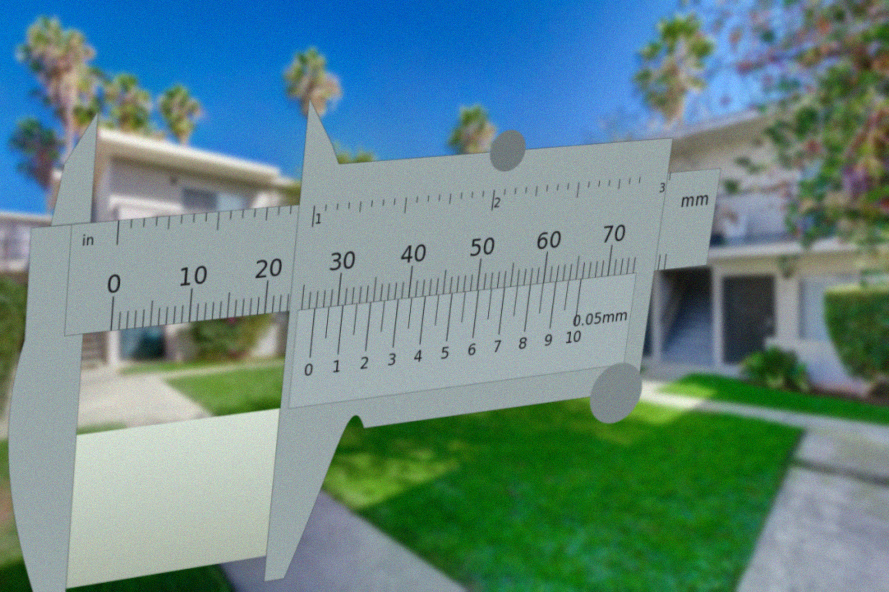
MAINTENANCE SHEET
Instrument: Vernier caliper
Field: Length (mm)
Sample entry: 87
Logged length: 26.8
